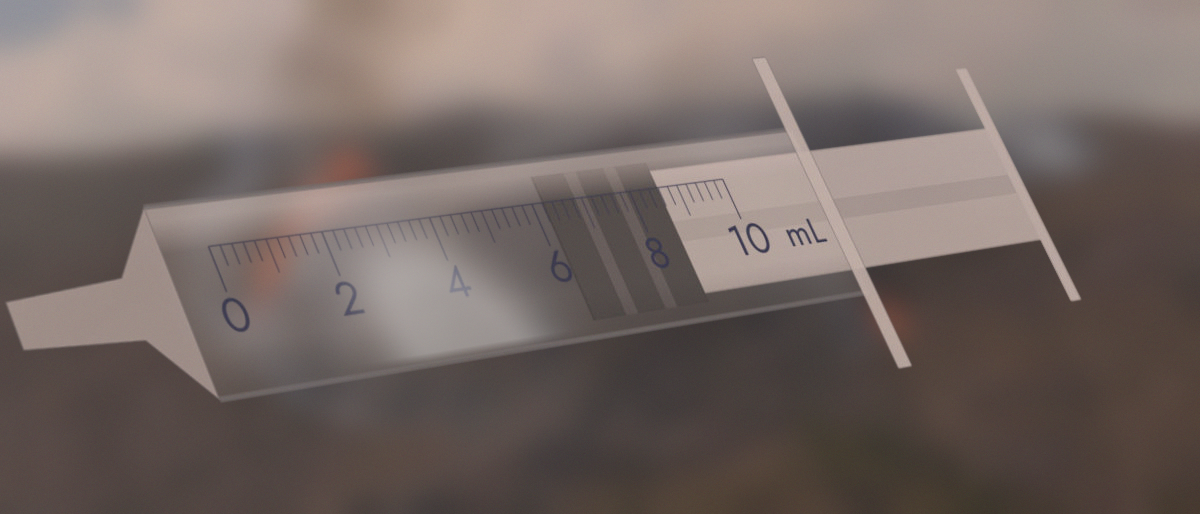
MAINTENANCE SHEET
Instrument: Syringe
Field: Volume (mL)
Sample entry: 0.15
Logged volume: 6.2
